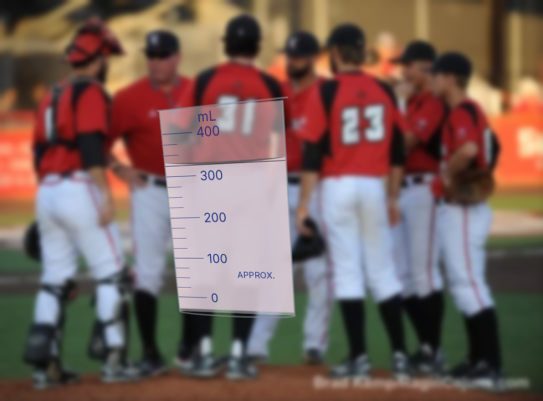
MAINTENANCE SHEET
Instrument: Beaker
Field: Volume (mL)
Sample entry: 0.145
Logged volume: 325
